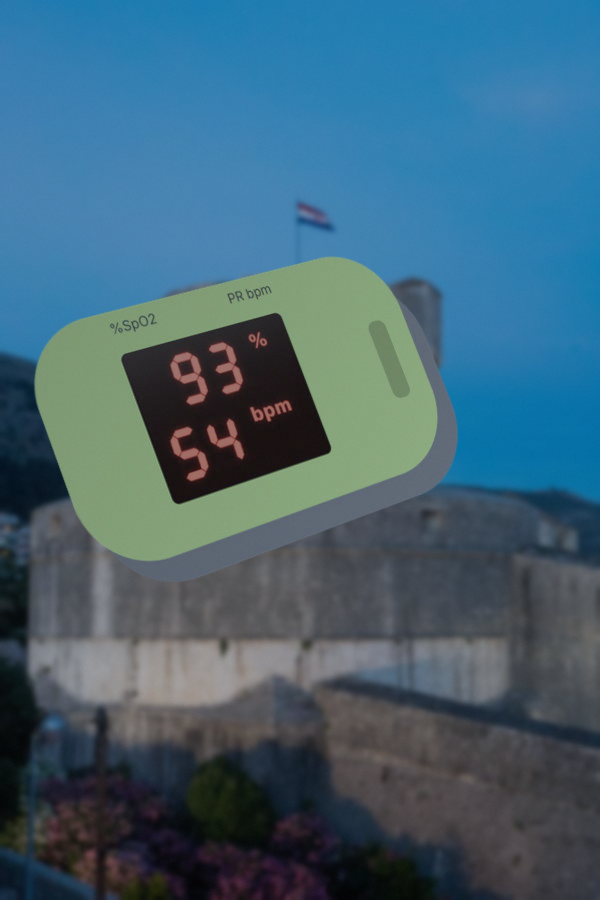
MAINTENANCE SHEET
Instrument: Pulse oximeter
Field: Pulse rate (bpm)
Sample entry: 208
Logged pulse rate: 54
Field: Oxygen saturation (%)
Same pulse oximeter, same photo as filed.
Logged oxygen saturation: 93
